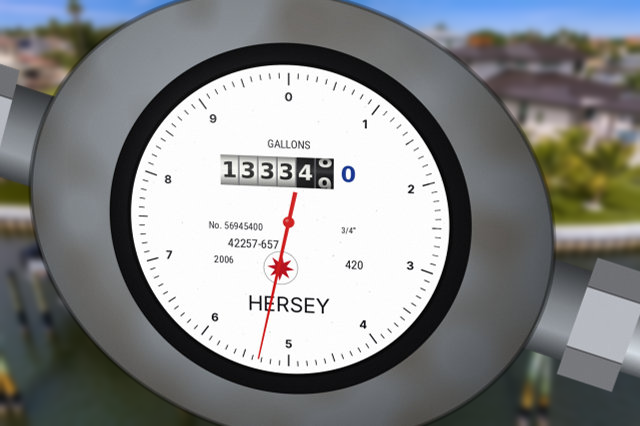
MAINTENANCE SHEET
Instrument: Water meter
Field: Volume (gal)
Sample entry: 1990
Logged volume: 1333485.3
